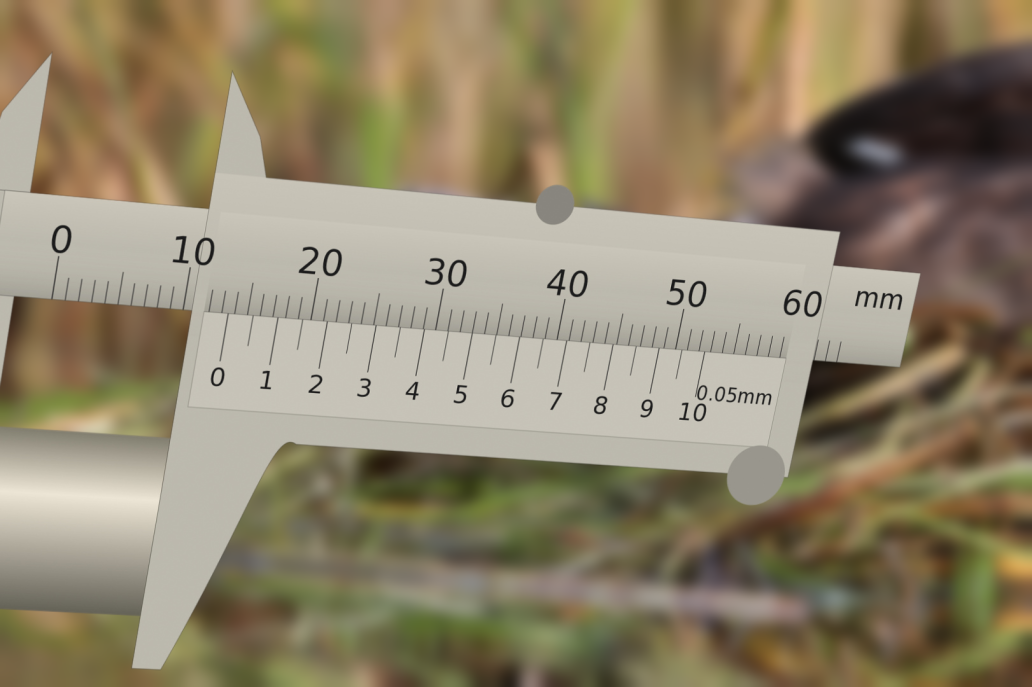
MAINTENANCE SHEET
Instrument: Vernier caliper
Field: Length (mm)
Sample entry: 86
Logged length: 13.5
